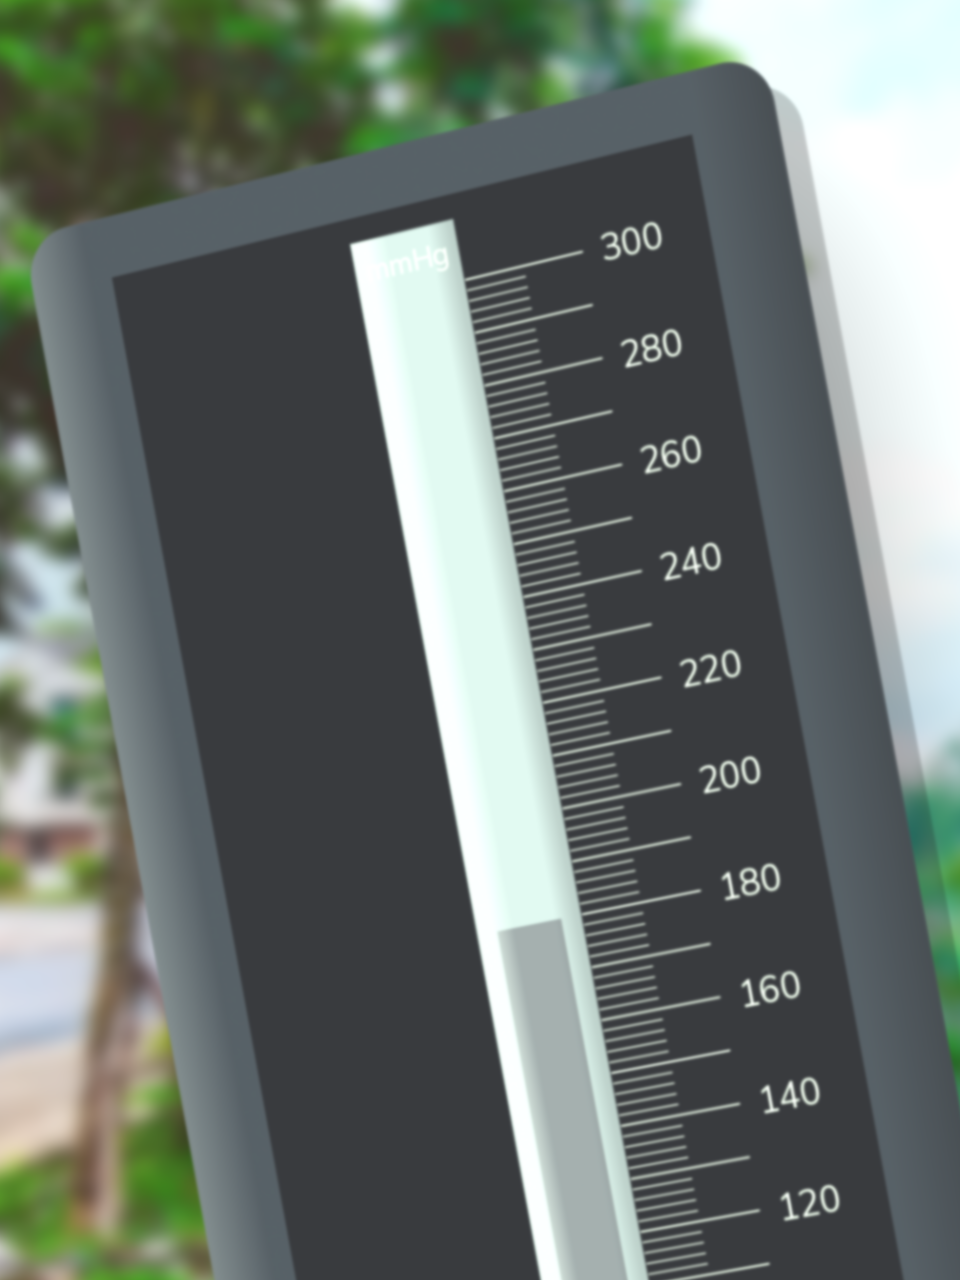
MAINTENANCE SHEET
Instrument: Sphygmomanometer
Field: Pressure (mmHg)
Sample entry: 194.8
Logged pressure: 180
